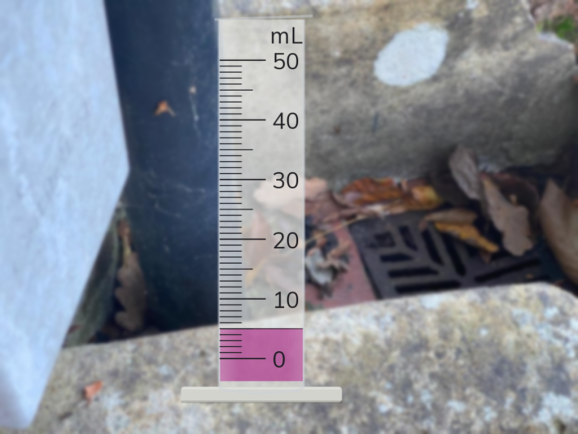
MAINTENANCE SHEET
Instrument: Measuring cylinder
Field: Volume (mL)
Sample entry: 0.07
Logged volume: 5
